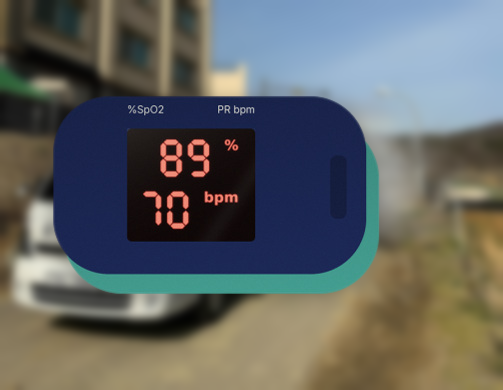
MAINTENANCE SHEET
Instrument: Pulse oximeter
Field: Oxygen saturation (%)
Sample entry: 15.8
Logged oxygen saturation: 89
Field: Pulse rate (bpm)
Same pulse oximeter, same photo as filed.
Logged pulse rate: 70
